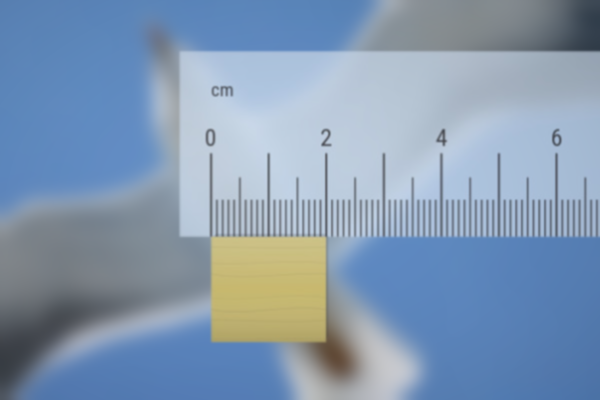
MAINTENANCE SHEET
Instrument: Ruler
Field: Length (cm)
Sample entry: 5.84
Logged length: 2
